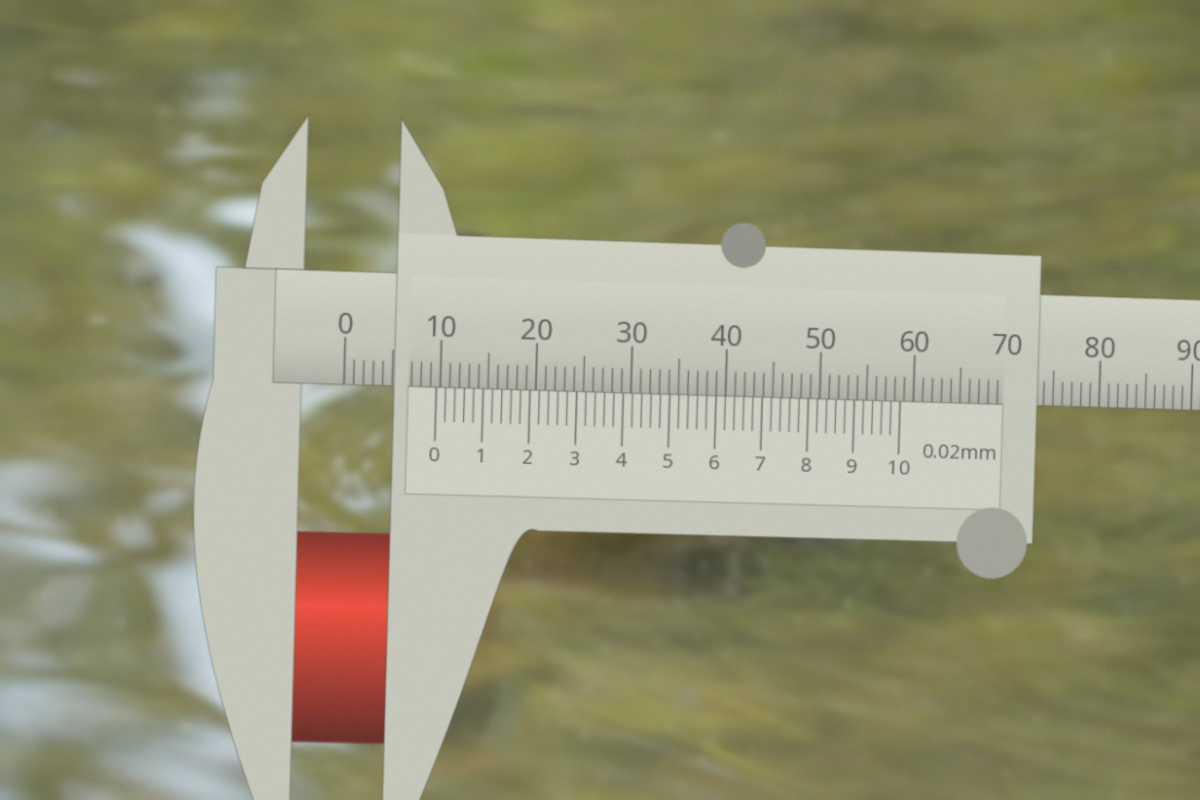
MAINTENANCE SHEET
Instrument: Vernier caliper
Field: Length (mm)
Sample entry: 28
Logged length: 9.6
